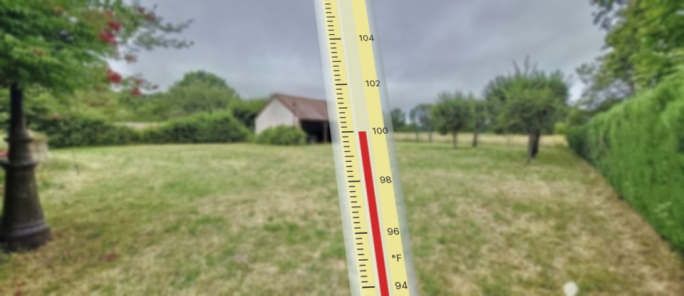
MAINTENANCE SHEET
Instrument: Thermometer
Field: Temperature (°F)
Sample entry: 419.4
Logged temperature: 100
